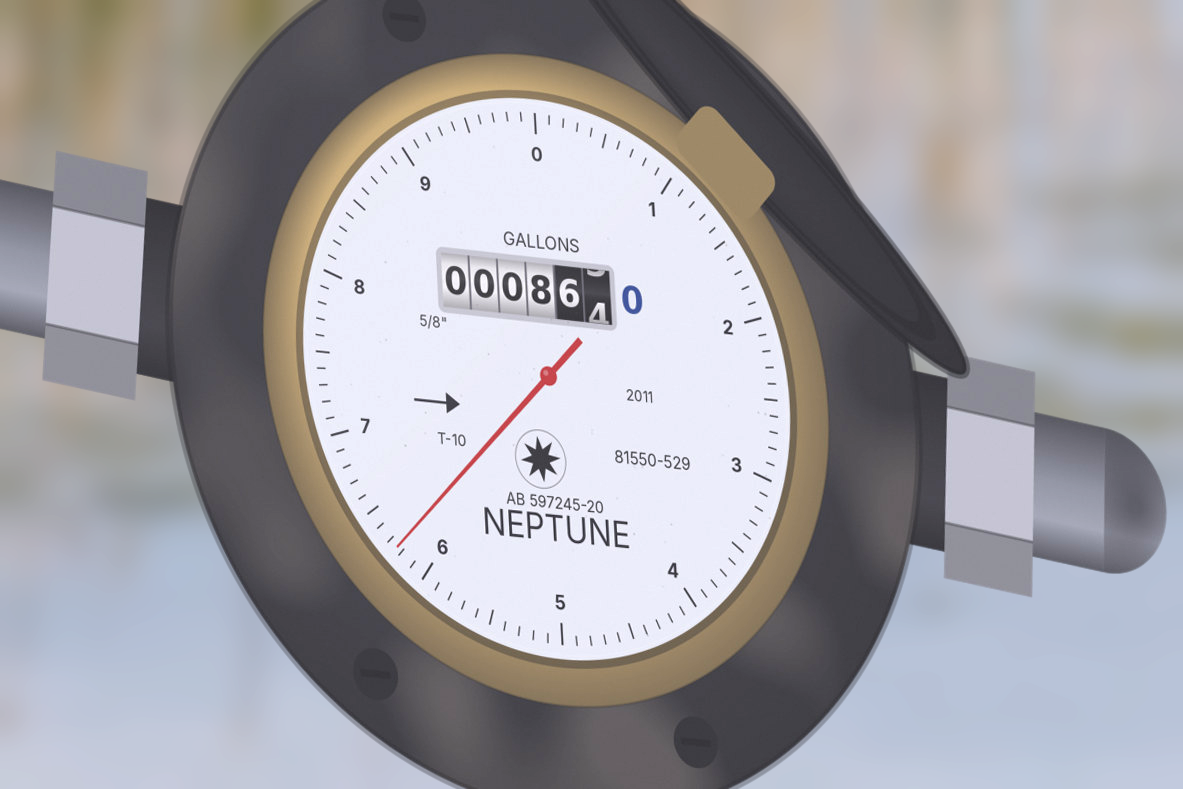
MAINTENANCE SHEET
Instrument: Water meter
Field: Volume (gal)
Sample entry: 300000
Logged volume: 8636.2
